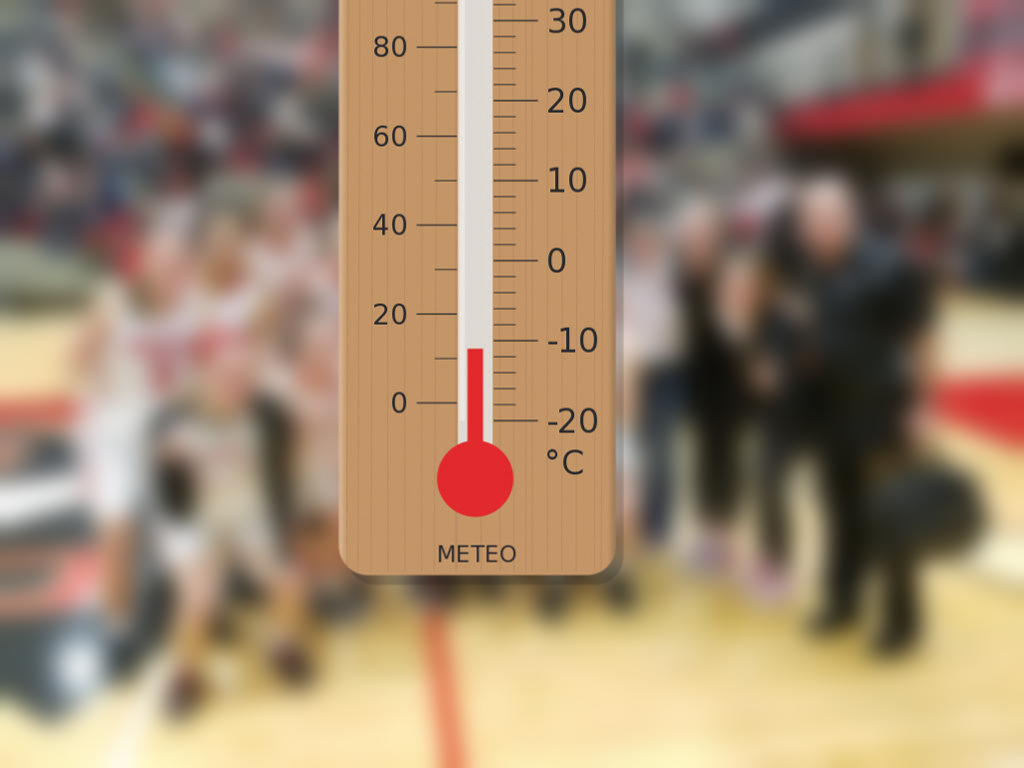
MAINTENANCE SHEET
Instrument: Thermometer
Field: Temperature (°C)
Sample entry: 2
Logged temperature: -11
